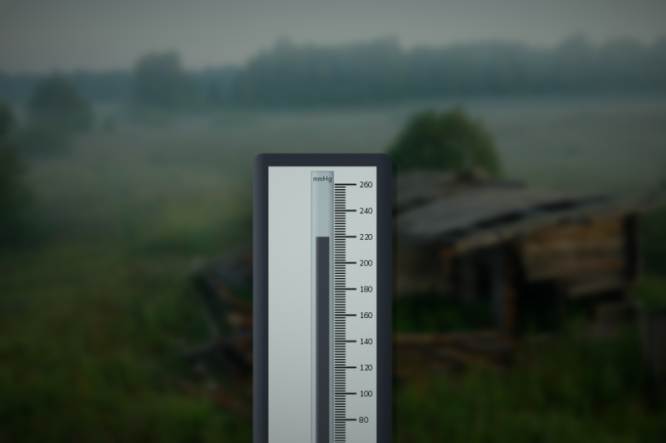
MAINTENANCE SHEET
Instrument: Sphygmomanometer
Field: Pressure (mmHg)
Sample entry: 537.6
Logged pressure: 220
